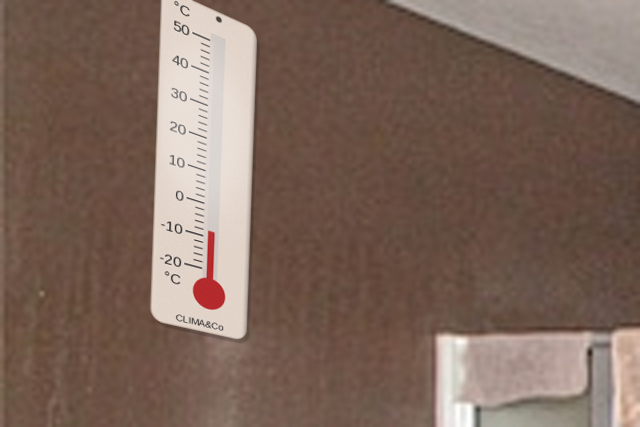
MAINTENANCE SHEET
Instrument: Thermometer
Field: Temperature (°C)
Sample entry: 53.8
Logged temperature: -8
